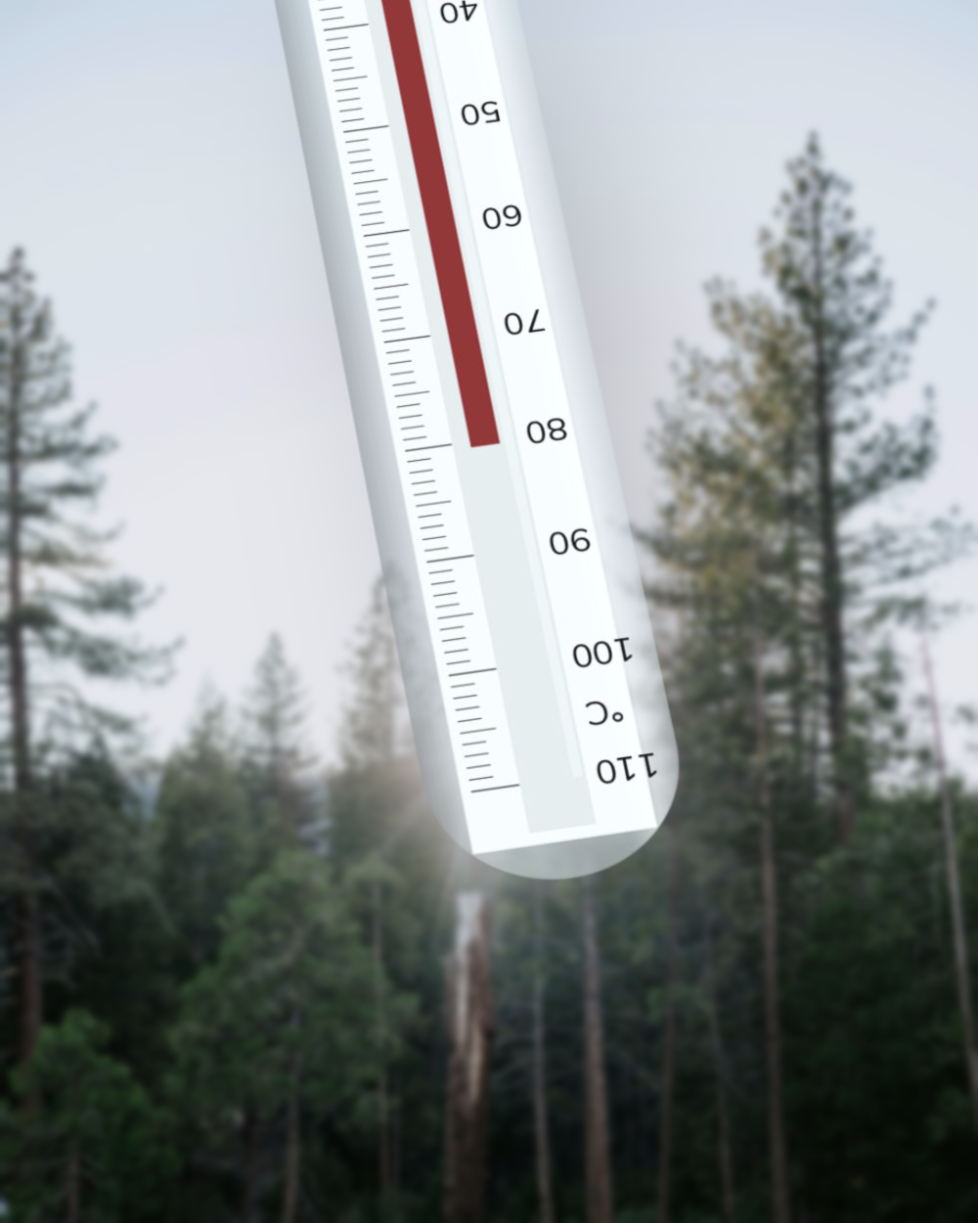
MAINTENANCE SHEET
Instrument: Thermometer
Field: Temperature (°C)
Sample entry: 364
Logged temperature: 80.5
